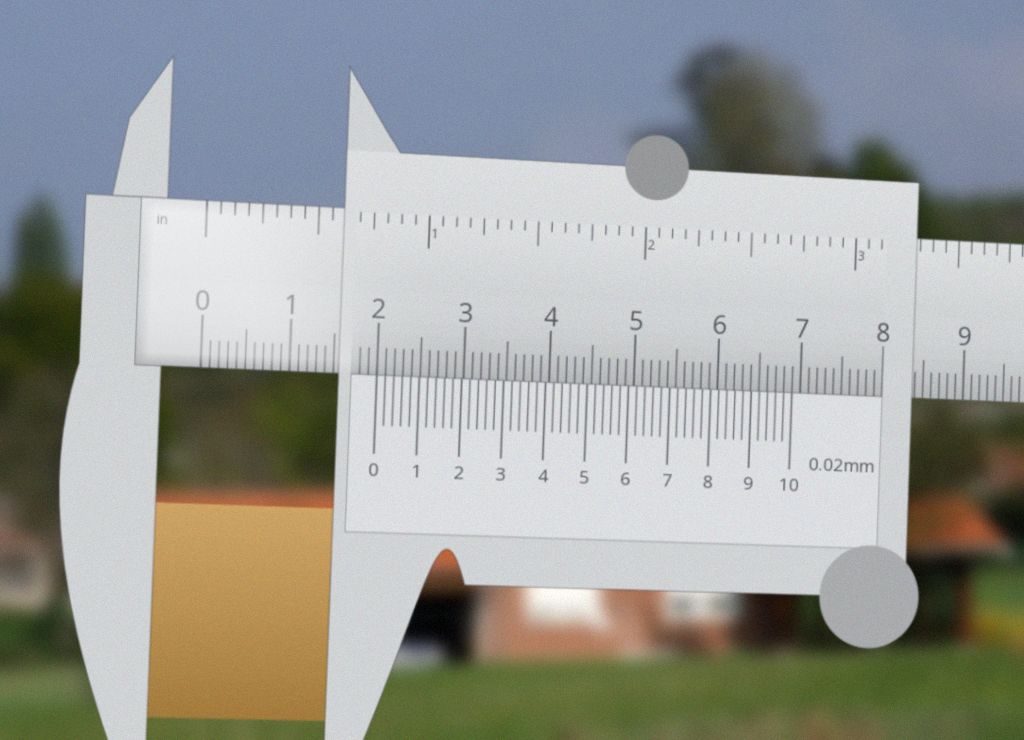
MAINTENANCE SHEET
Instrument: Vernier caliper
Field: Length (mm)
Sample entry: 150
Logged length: 20.0
